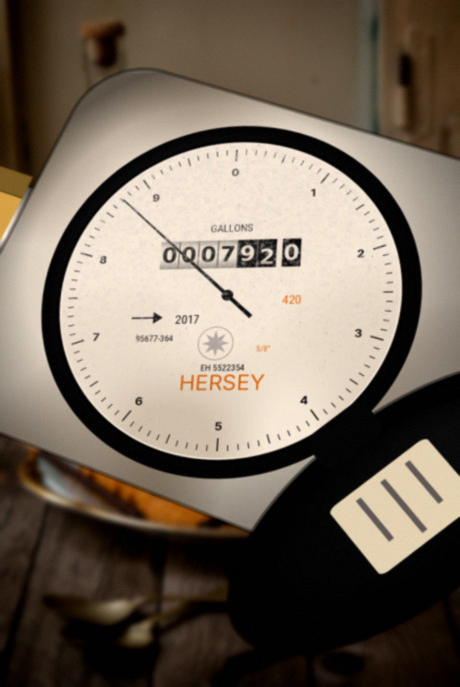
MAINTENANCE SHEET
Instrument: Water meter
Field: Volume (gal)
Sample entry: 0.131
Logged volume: 7918.7
